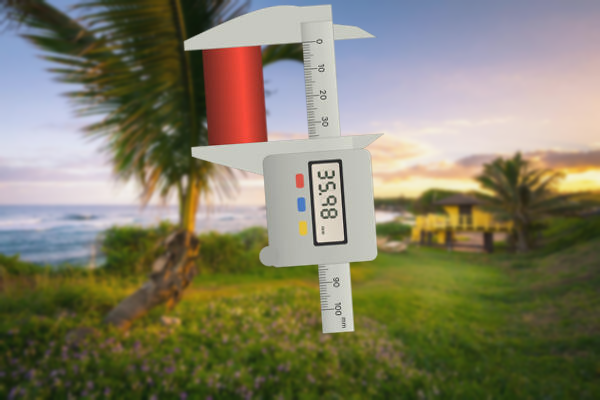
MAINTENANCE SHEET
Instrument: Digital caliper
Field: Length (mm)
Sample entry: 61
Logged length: 35.98
